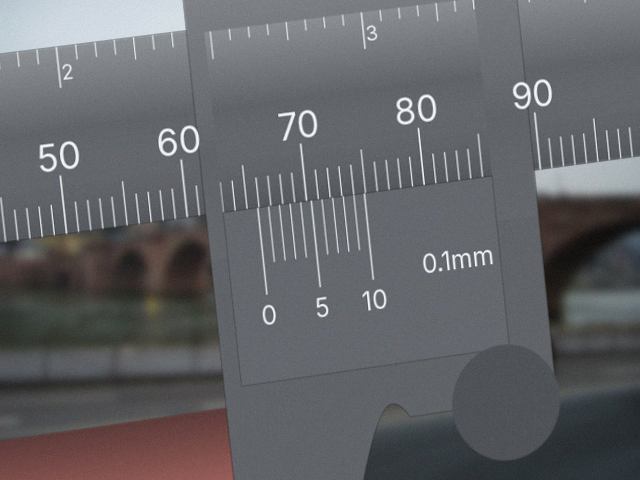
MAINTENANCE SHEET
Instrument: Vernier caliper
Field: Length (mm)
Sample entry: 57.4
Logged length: 65.9
